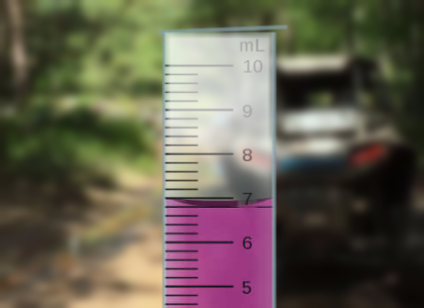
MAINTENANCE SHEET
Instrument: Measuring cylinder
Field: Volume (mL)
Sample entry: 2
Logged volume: 6.8
